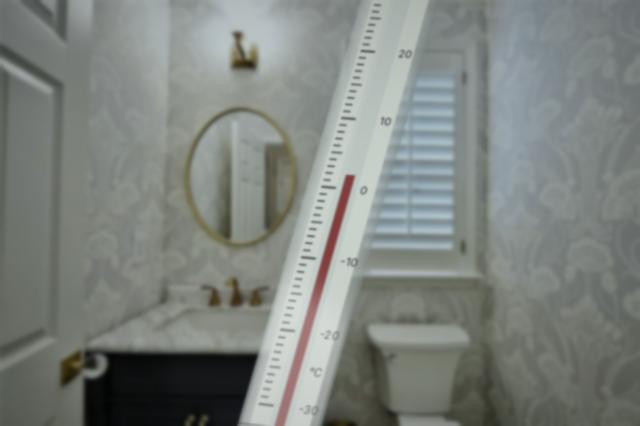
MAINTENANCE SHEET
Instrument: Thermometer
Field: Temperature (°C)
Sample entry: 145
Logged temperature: 2
